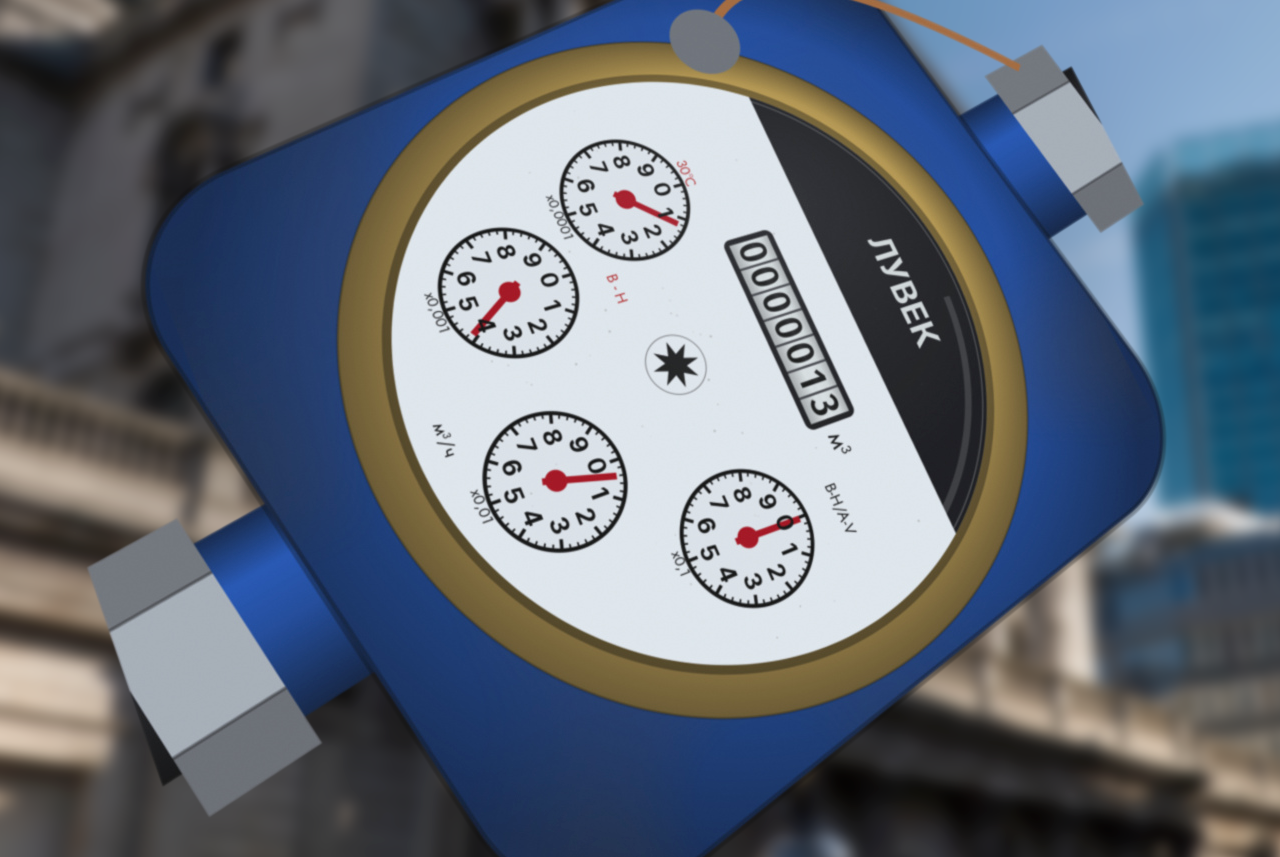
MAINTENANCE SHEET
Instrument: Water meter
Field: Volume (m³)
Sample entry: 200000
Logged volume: 13.0041
